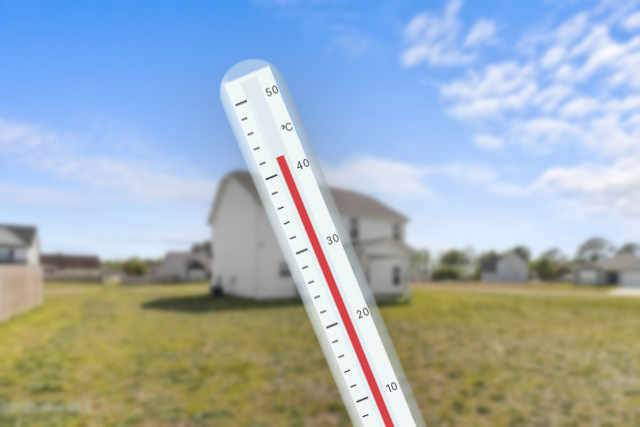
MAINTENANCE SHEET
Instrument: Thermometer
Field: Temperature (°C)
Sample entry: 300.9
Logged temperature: 42
